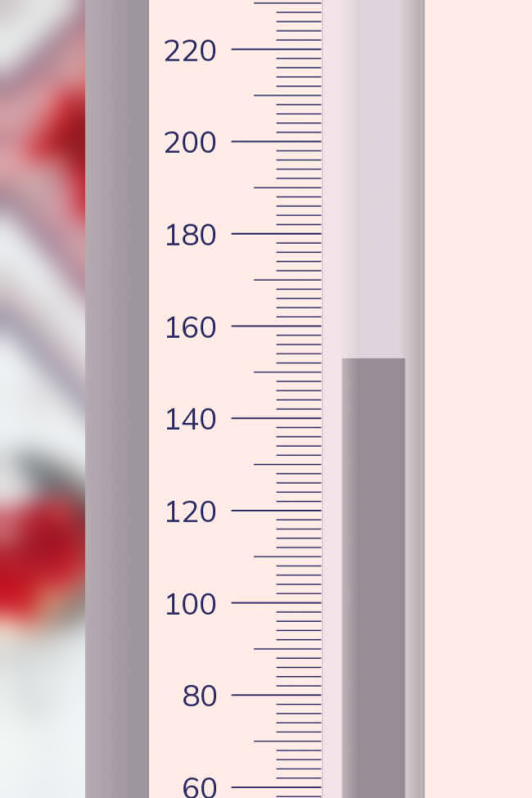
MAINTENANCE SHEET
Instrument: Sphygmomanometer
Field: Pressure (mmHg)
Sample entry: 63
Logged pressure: 153
